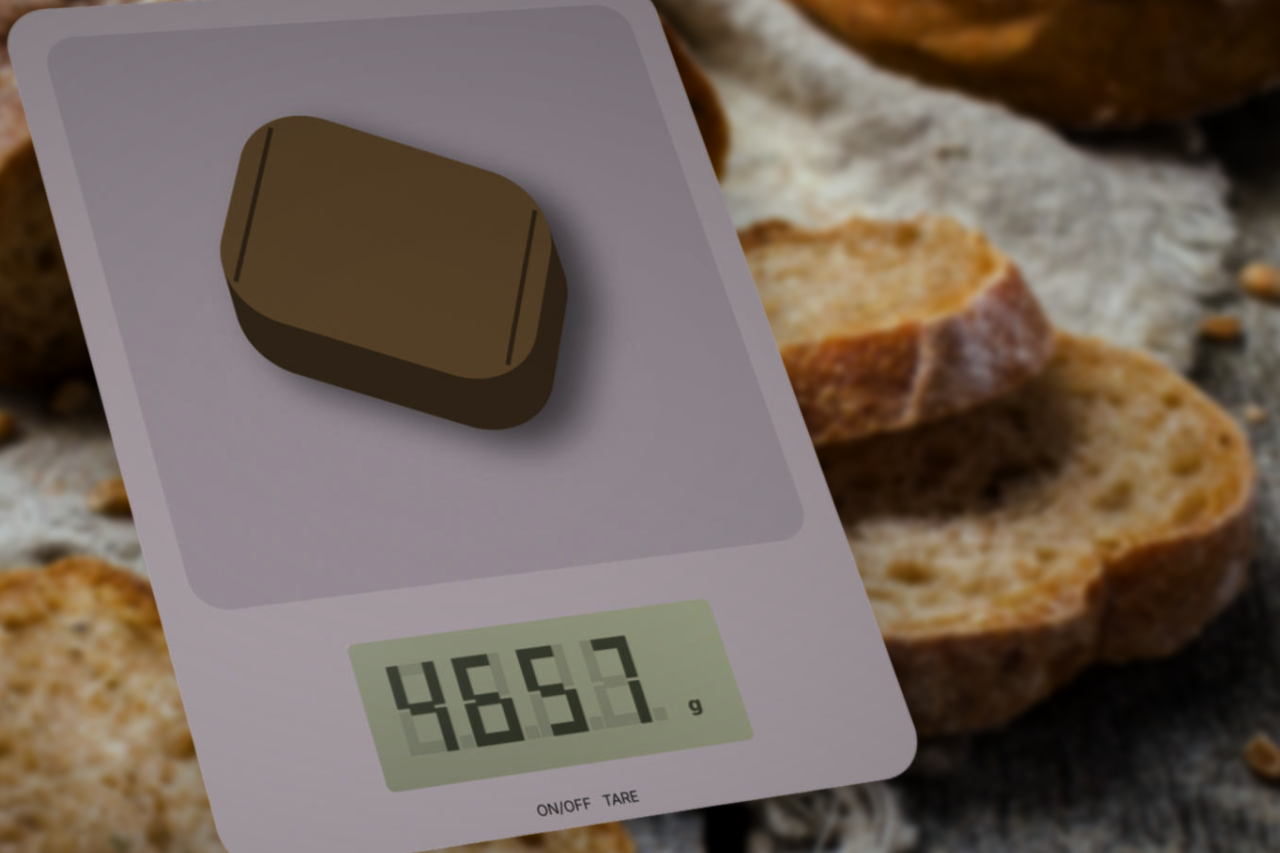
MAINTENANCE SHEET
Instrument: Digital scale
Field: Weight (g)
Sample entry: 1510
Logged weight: 4657
